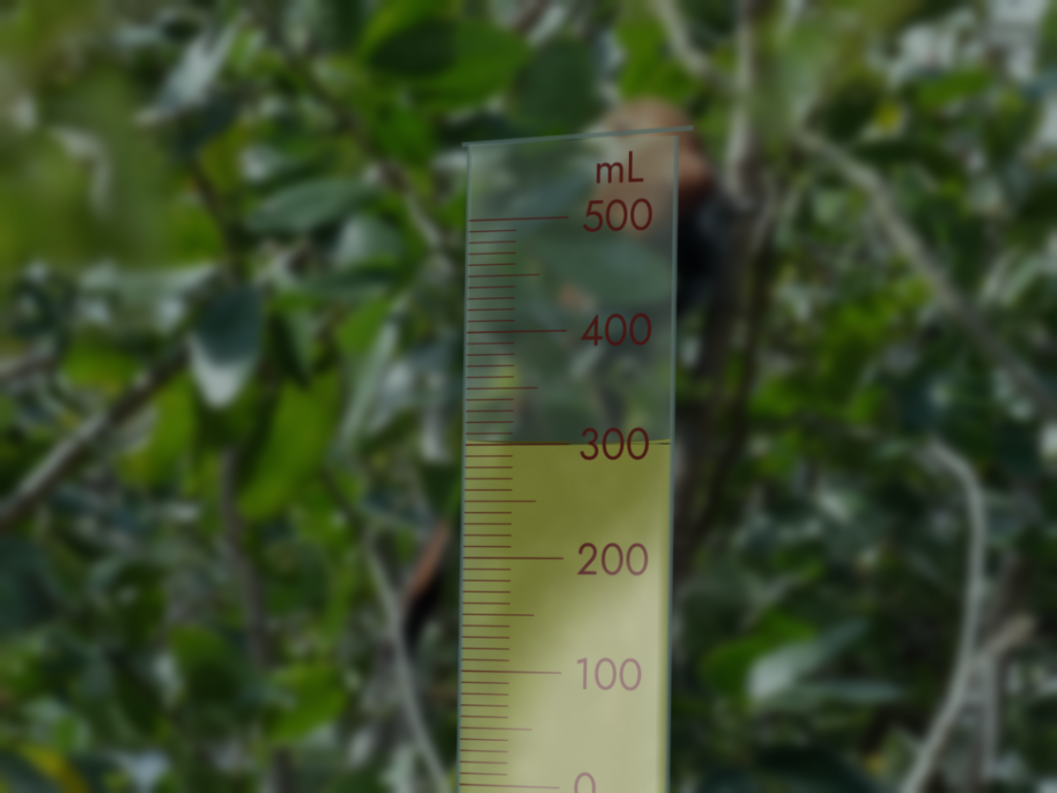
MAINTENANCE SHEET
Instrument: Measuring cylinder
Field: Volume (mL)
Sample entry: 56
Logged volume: 300
